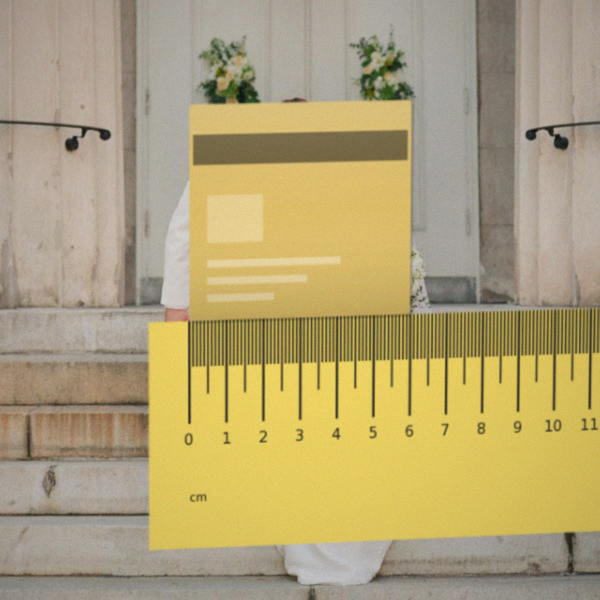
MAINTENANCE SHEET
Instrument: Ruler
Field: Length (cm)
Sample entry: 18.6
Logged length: 6
